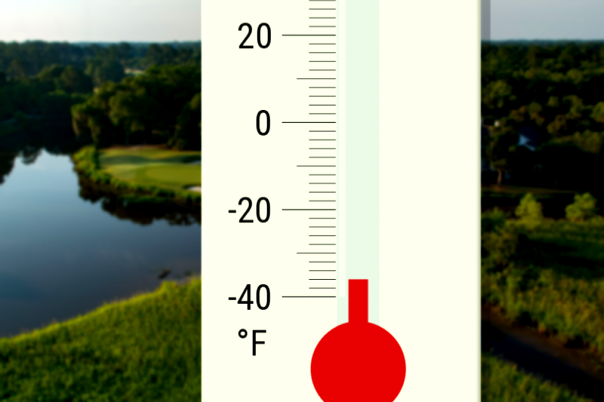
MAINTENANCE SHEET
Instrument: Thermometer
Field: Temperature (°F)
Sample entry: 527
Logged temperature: -36
